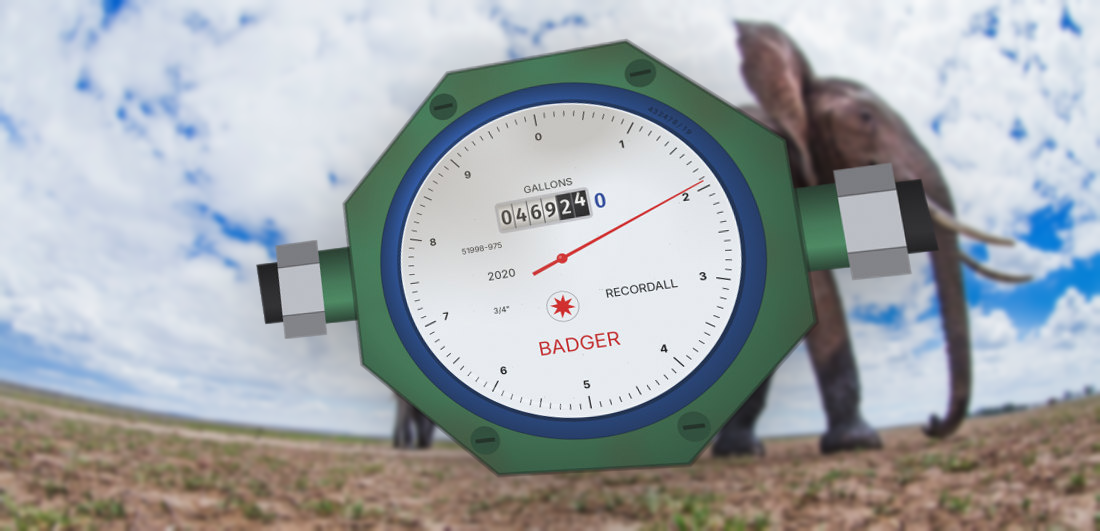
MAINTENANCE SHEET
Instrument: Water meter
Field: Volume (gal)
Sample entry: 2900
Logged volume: 469241.9
